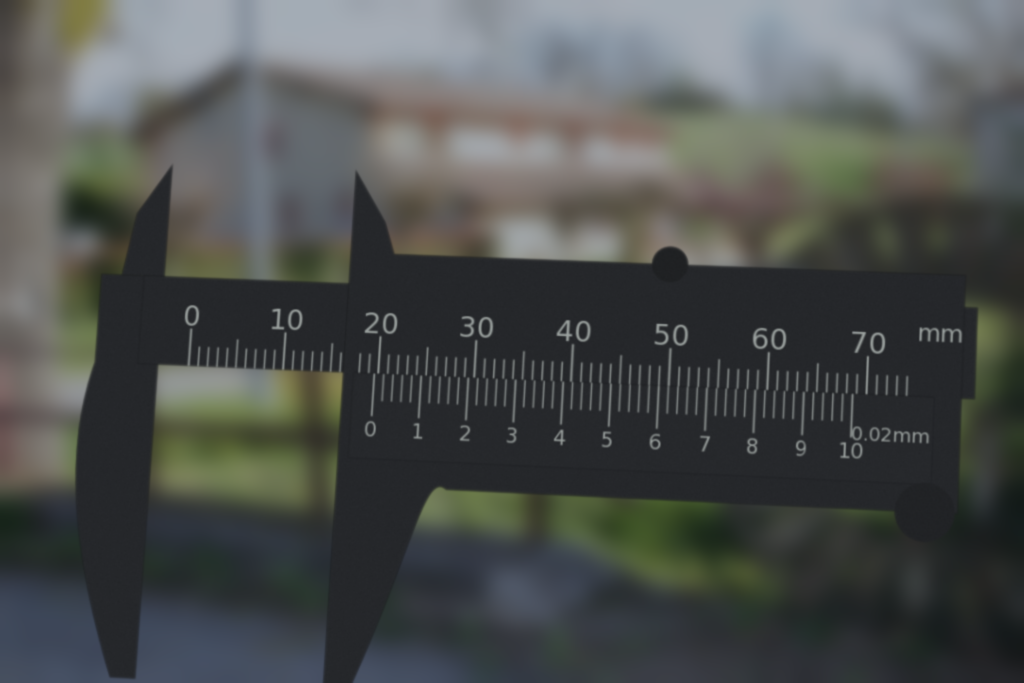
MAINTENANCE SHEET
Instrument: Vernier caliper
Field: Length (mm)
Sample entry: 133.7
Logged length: 19.6
